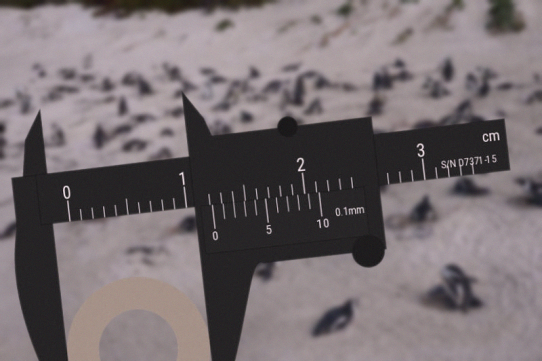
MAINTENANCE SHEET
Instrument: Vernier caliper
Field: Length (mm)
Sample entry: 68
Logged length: 12.2
